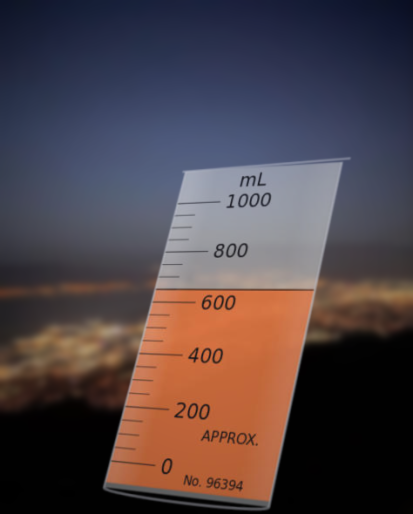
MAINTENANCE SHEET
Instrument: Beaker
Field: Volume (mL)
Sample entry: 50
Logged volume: 650
